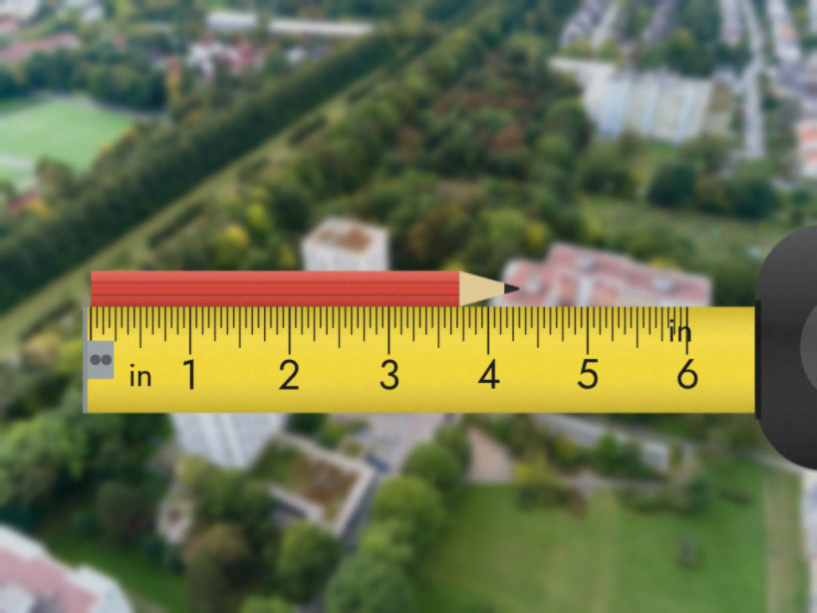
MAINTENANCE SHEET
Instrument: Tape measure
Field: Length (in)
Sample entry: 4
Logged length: 4.3125
